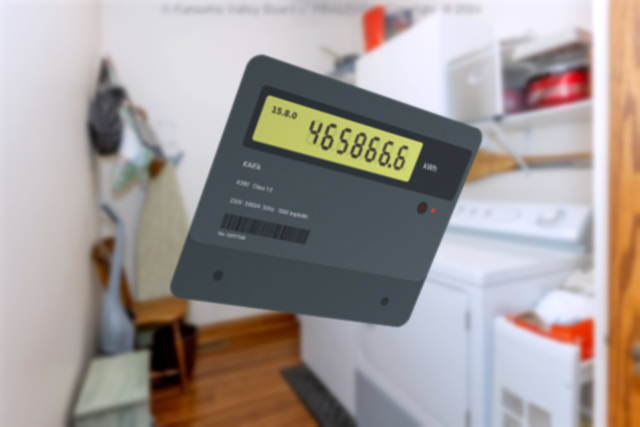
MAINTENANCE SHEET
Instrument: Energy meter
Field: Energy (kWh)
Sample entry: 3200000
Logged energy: 465866.6
